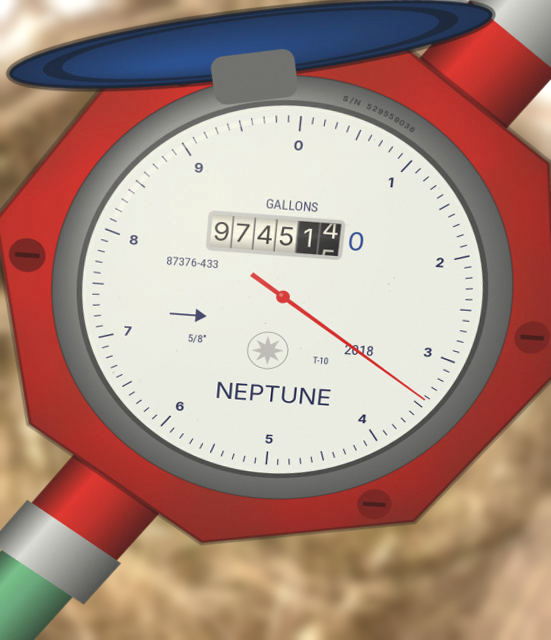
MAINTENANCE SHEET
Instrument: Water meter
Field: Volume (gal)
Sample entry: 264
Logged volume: 9745143.4
